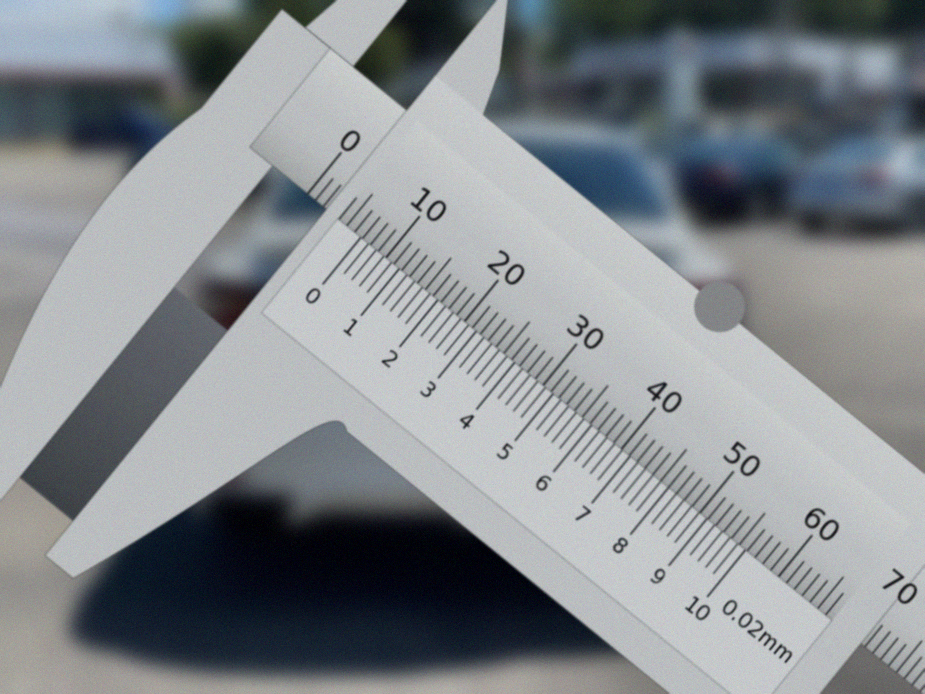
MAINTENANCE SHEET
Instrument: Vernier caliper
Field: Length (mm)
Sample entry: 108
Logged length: 6.8
